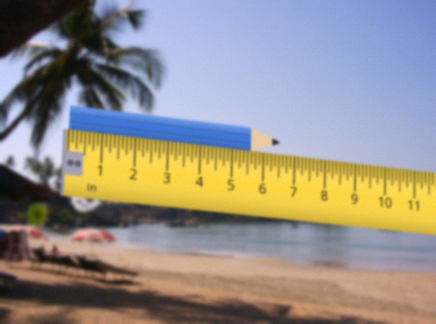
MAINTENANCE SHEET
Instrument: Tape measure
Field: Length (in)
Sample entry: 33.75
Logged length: 6.5
